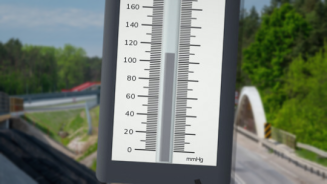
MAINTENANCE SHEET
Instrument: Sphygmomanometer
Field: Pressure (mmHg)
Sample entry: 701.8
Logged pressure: 110
